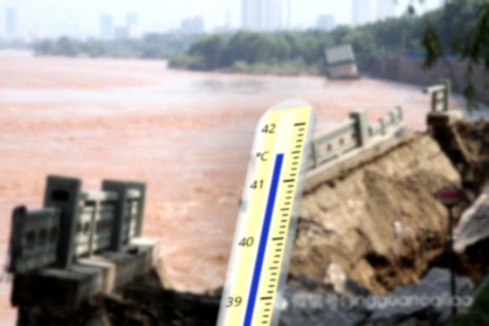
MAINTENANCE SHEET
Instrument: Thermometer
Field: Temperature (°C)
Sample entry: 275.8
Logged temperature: 41.5
